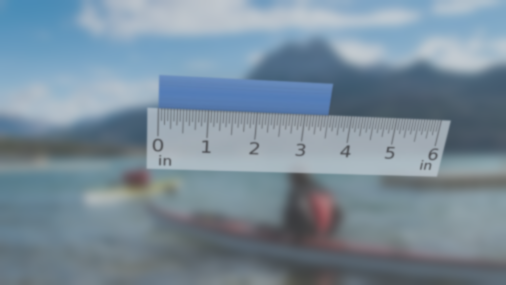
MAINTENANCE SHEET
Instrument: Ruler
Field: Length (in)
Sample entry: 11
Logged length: 3.5
